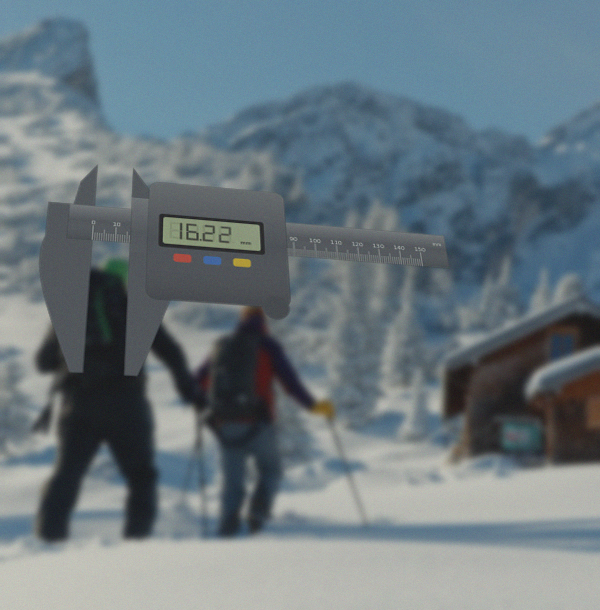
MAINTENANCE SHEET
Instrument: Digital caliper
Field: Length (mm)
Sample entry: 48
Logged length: 16.22
